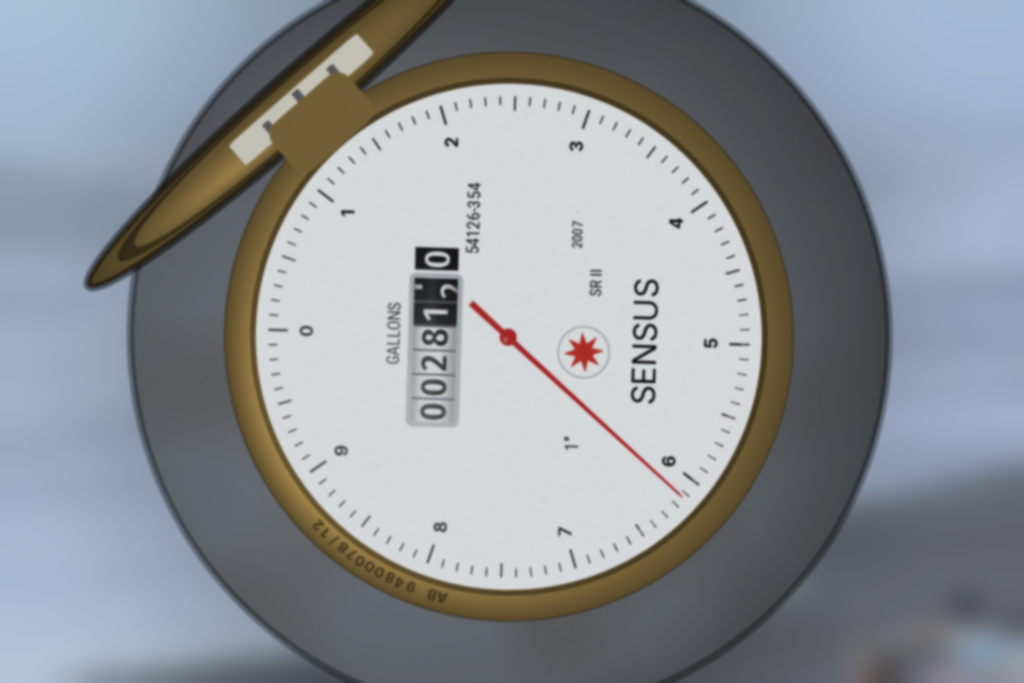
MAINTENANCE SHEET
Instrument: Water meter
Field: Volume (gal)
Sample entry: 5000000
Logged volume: 28116.1
